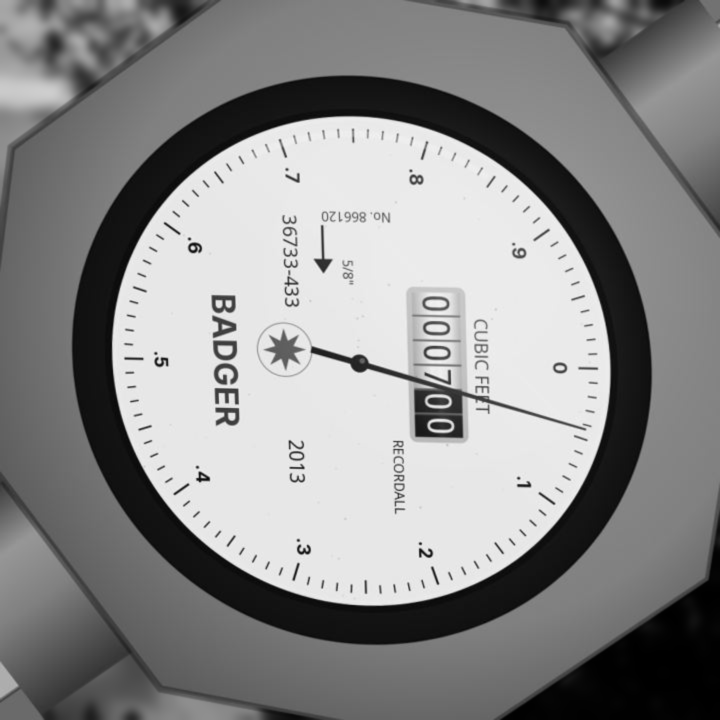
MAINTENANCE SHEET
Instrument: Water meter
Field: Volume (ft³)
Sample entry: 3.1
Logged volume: 700.04
